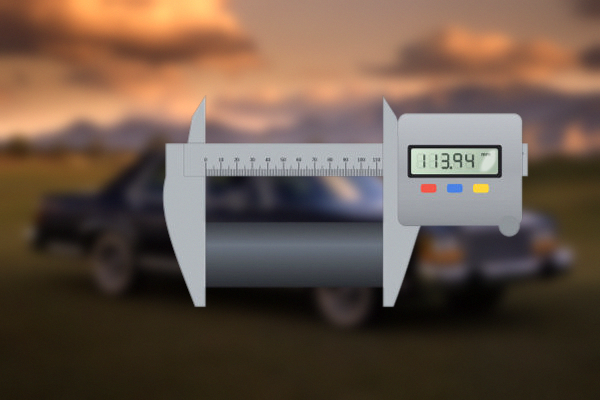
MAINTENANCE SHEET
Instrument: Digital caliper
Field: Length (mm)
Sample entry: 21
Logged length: 113.94
